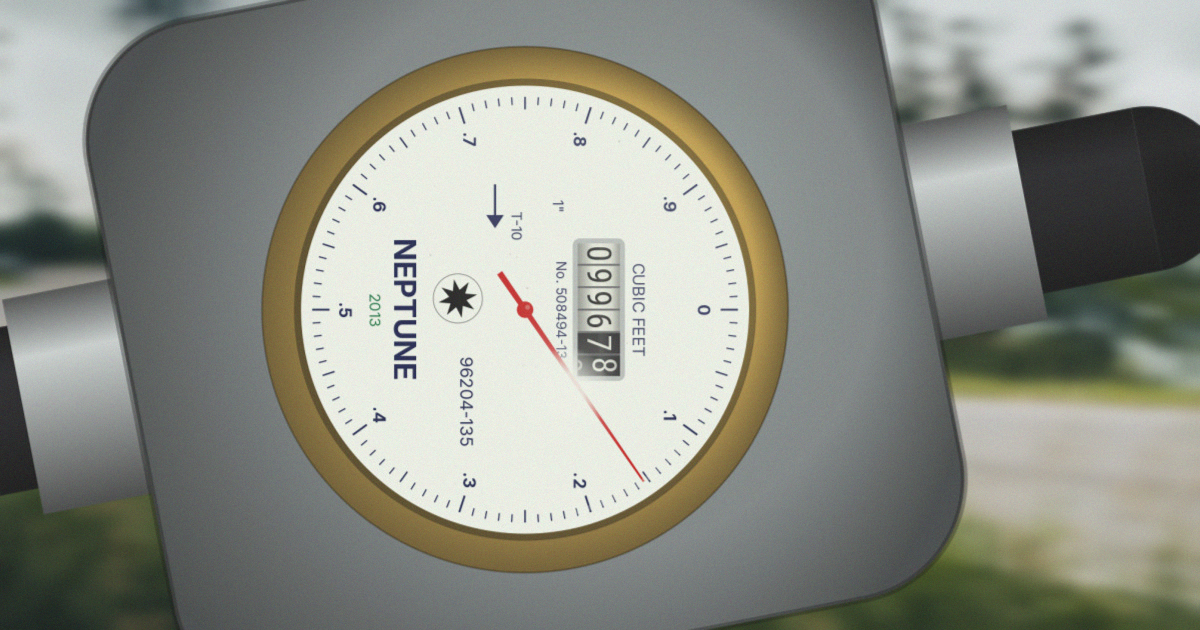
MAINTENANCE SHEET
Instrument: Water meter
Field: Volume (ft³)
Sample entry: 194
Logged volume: 99678.15
